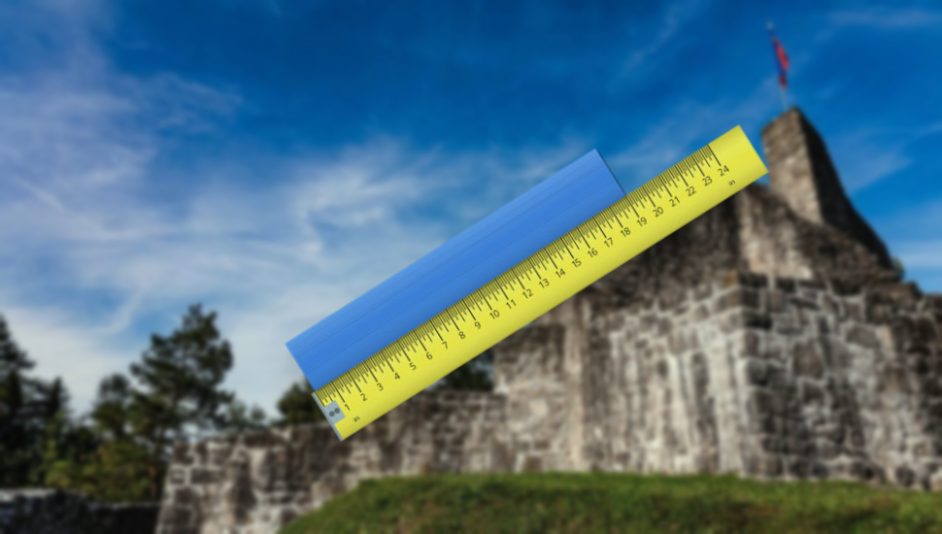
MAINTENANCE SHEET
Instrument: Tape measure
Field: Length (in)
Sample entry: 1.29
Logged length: 19
